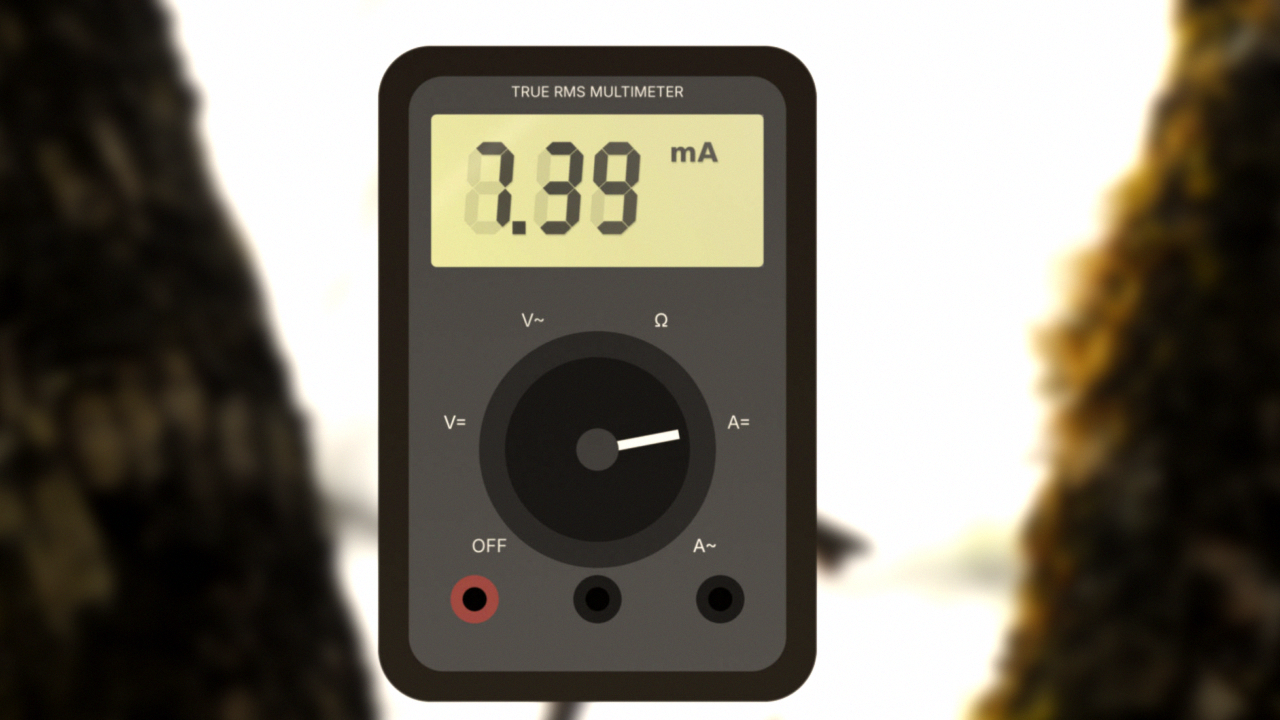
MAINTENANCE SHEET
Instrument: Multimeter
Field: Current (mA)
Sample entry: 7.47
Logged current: 7.39
